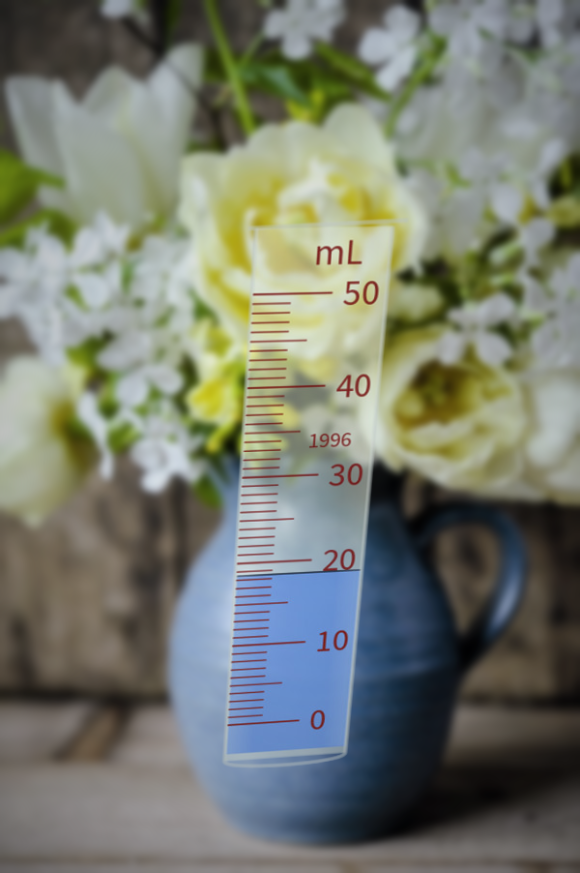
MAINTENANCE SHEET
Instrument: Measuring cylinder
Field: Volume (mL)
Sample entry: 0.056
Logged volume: 18.5
